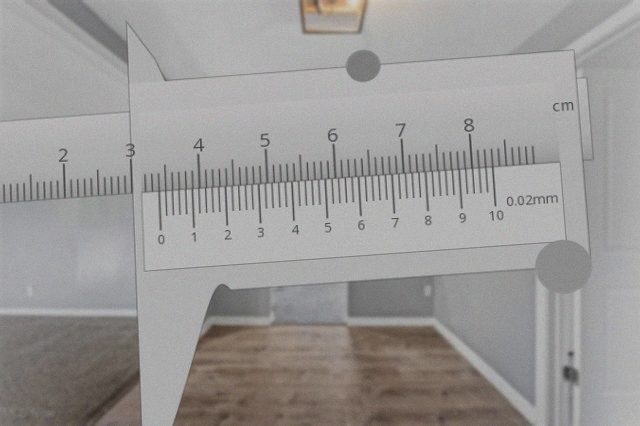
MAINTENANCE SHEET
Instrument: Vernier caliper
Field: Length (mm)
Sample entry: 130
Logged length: 34.0
